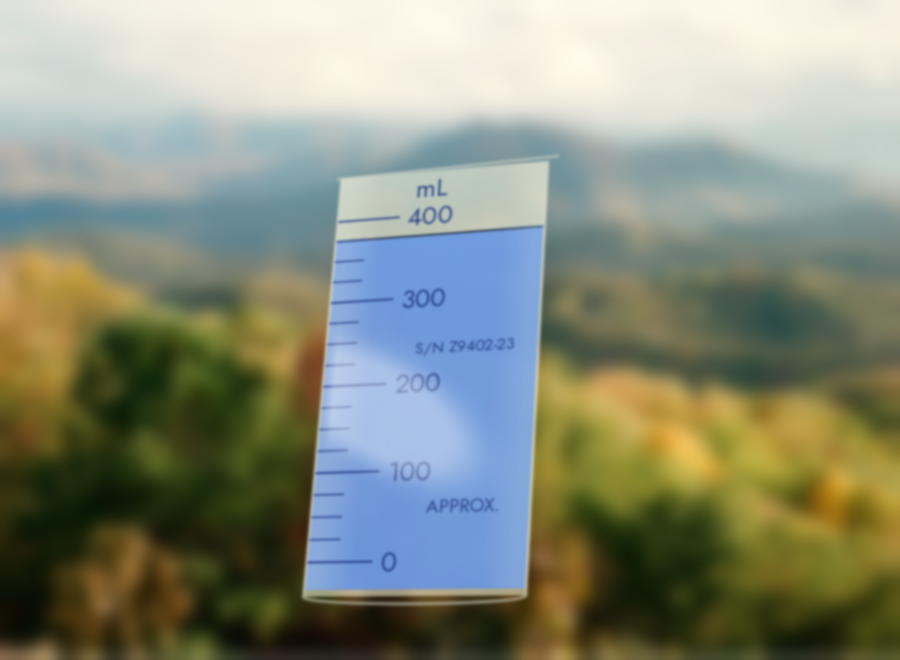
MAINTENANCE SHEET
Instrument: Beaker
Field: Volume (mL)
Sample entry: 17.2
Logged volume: 375
